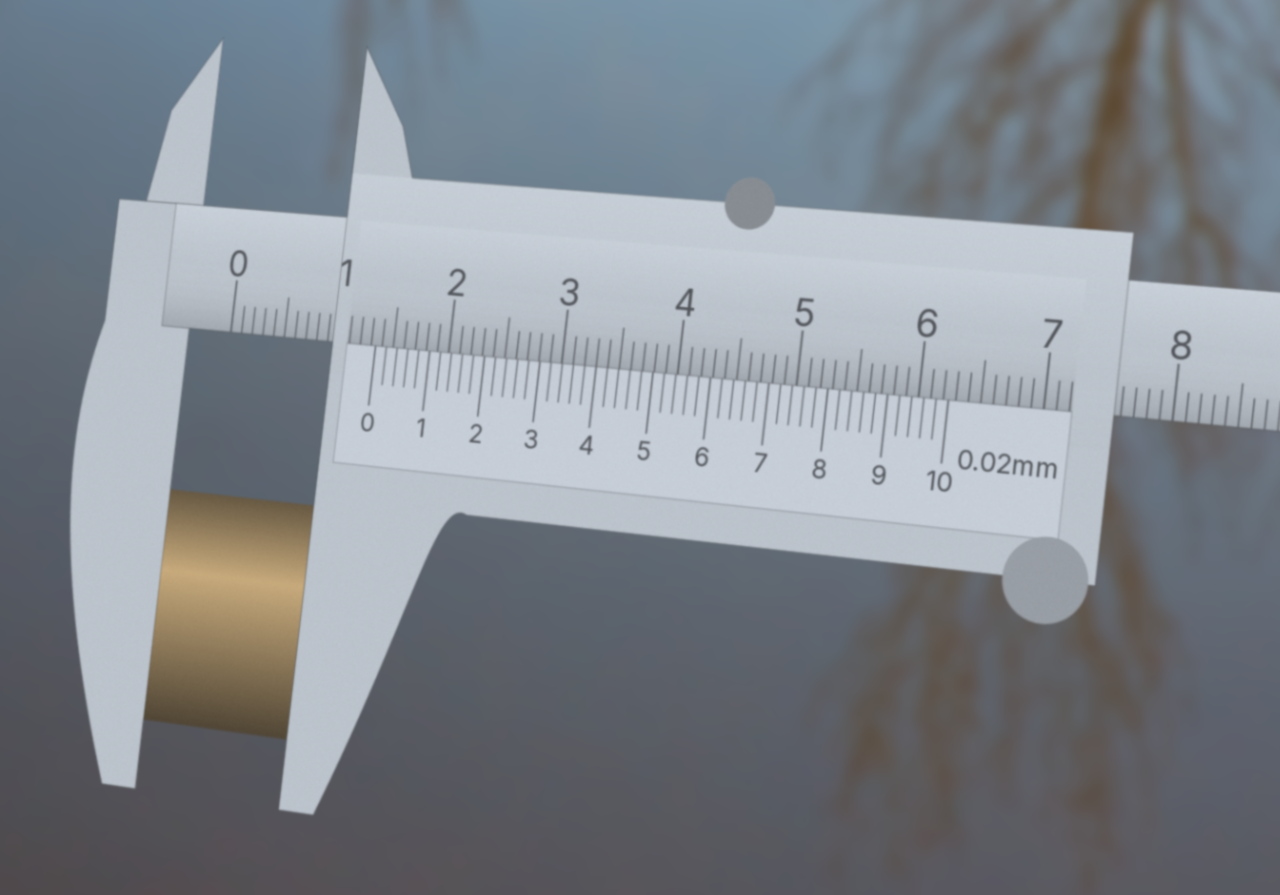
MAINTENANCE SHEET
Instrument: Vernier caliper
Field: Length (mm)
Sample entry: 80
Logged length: 13.4
